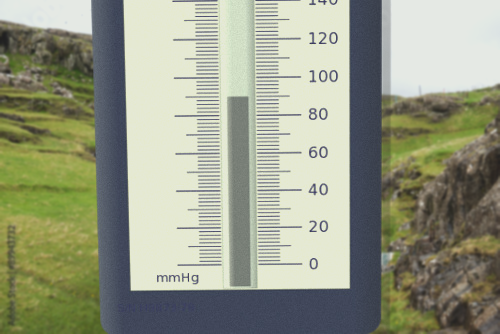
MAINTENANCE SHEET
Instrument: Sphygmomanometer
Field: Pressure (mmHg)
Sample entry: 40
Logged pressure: 90
